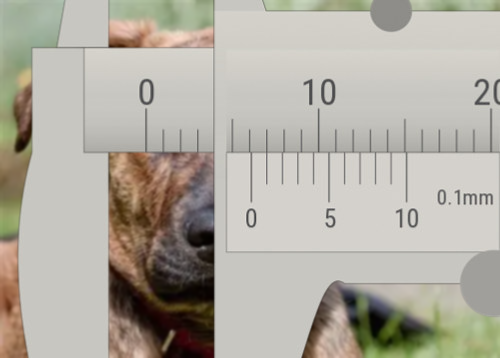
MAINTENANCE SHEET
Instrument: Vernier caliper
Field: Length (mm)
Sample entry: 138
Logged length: 6.1
